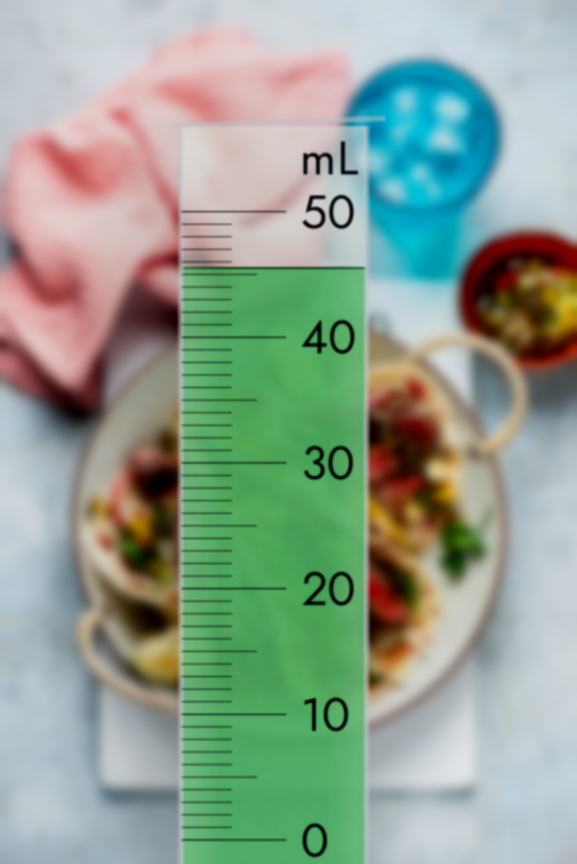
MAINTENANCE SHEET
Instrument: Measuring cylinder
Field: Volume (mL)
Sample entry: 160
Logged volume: 45.5
